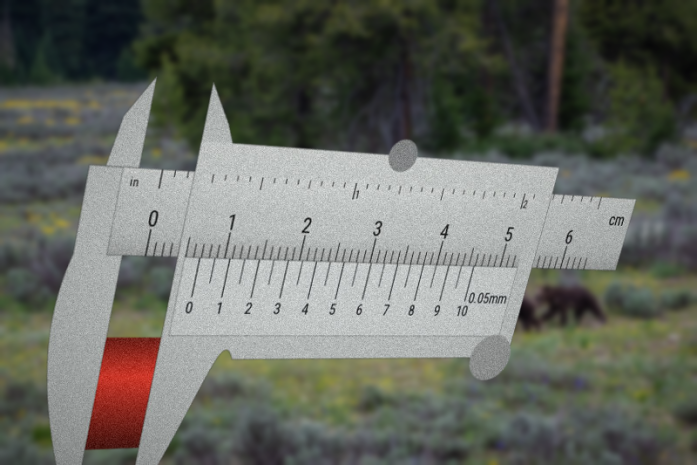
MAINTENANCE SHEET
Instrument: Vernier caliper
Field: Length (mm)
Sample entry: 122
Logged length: 6.8
